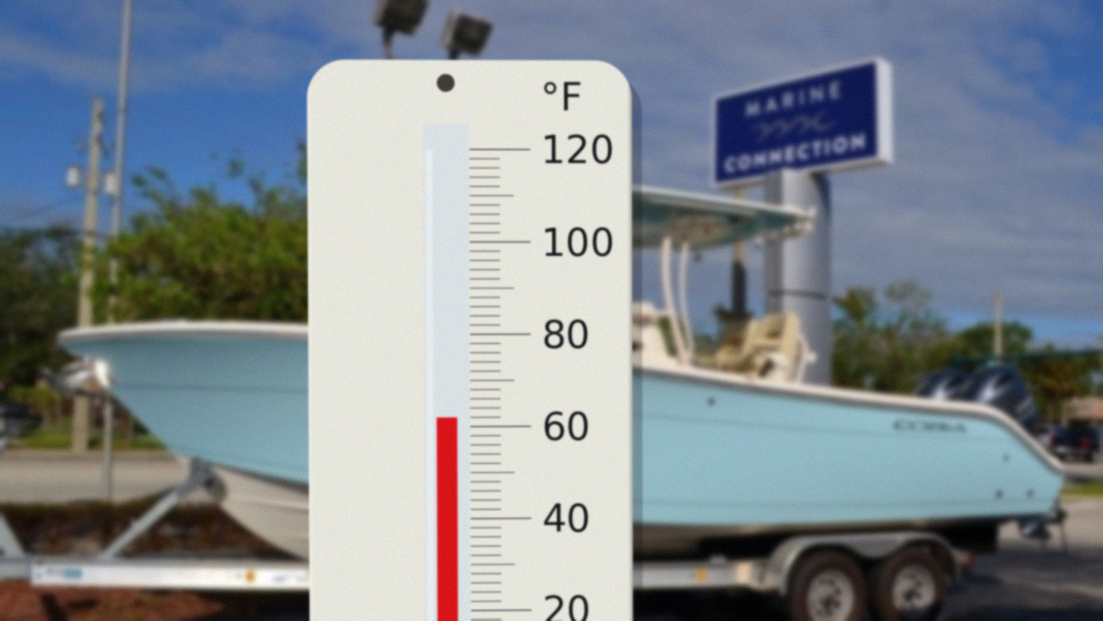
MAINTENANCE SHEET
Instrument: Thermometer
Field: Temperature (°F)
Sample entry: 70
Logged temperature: 62
